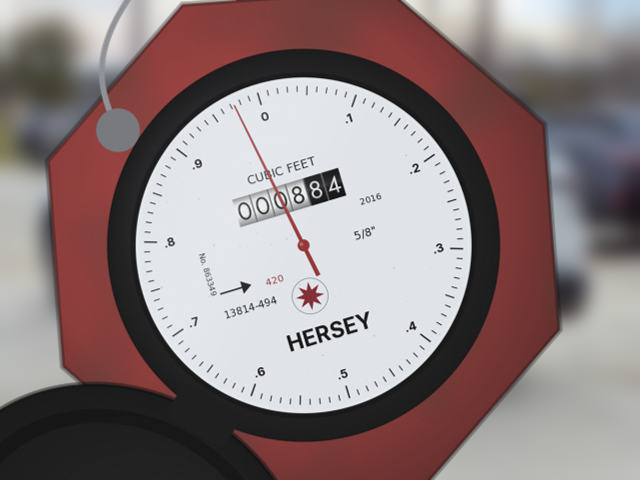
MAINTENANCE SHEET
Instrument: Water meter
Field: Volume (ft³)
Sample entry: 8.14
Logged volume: 883.97
